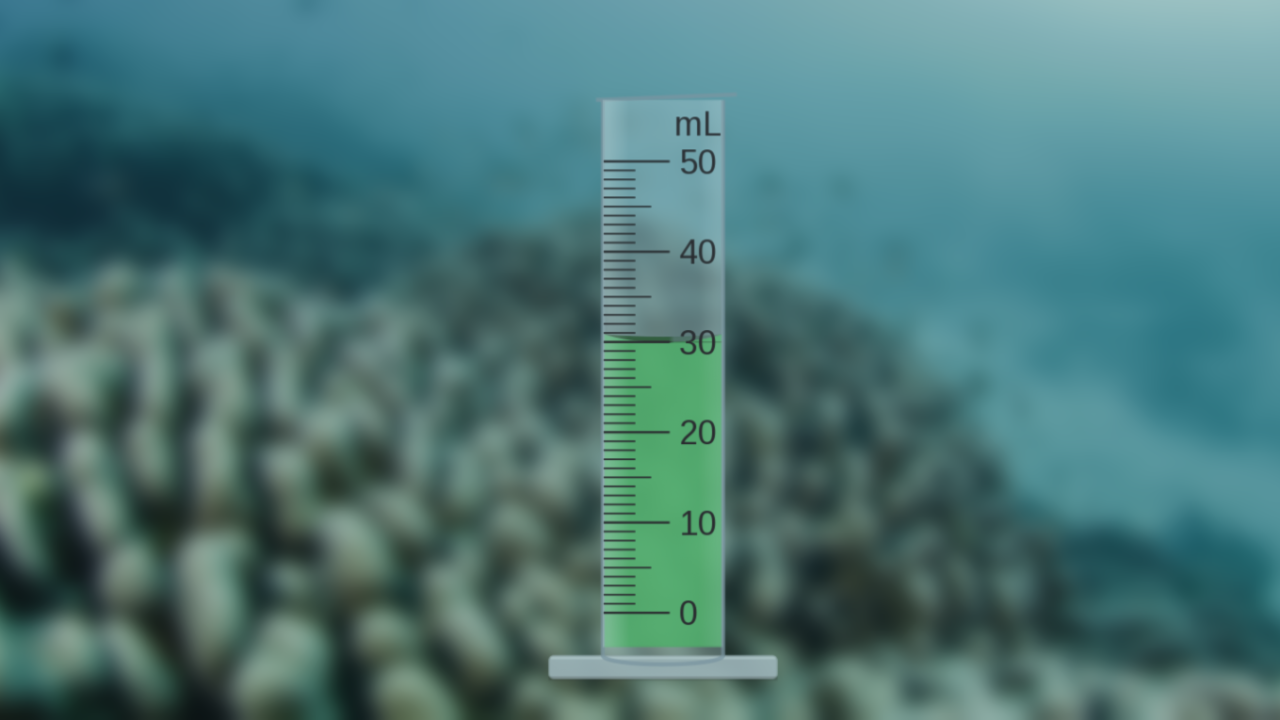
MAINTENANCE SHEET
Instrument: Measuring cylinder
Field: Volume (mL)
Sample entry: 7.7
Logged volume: 30
